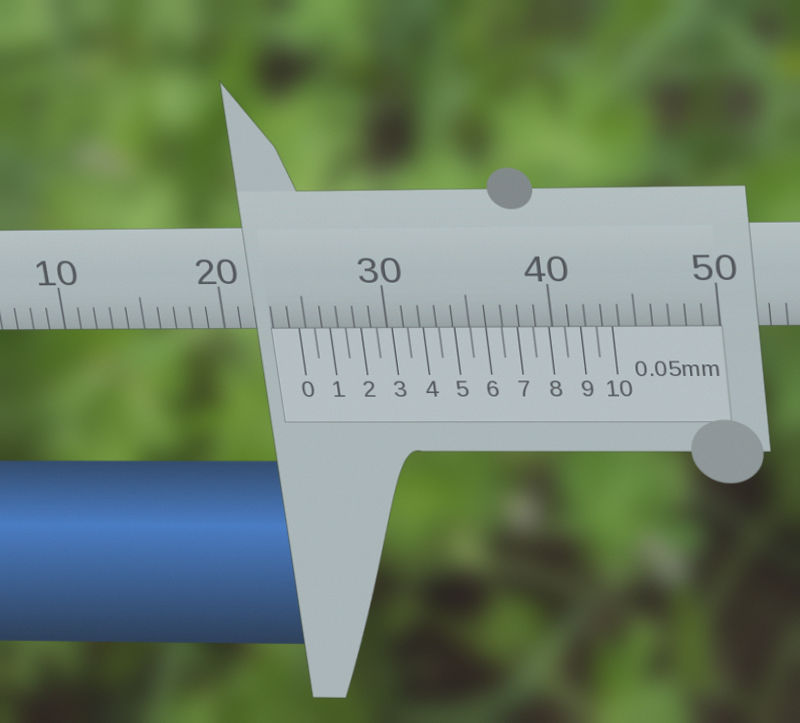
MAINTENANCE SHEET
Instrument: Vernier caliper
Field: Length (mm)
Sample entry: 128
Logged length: 24.6
